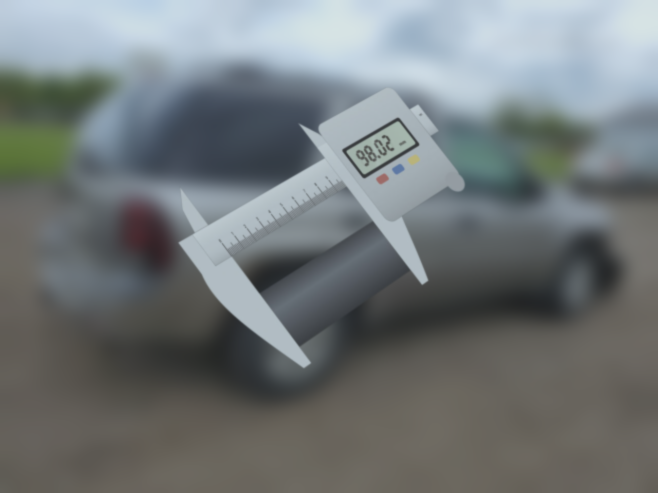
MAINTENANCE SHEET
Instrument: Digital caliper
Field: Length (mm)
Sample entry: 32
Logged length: 98.02
